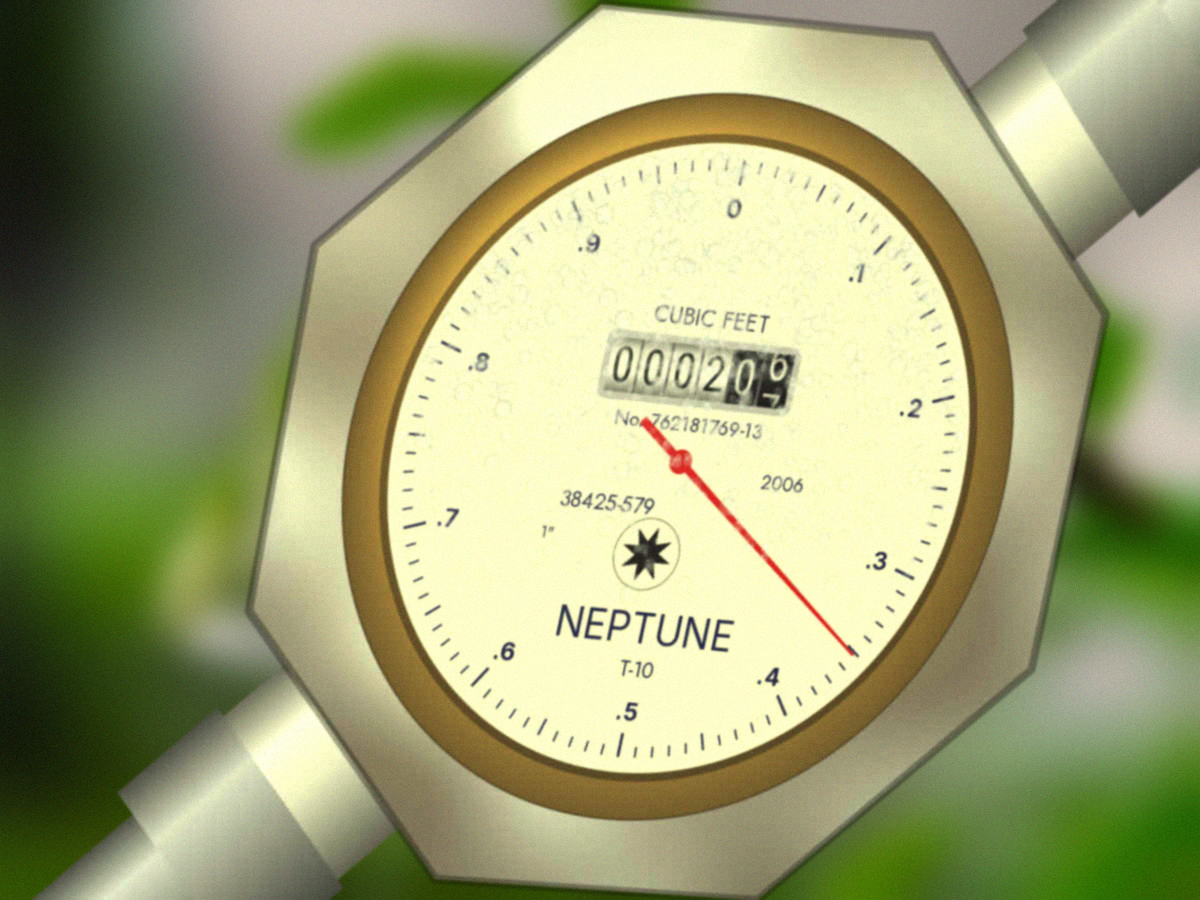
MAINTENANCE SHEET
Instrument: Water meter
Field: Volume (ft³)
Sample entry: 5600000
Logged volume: 206.35
